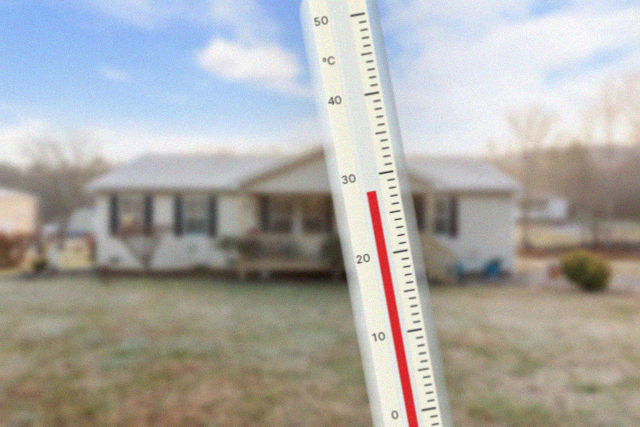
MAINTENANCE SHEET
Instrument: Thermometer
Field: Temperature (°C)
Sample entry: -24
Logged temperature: 28
